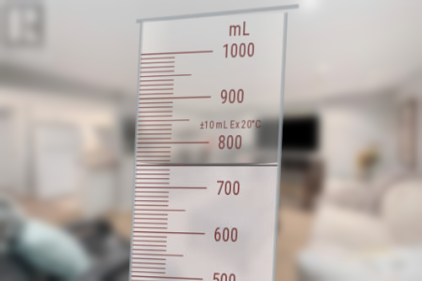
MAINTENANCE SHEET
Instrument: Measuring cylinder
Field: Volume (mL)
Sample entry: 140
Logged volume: 750
